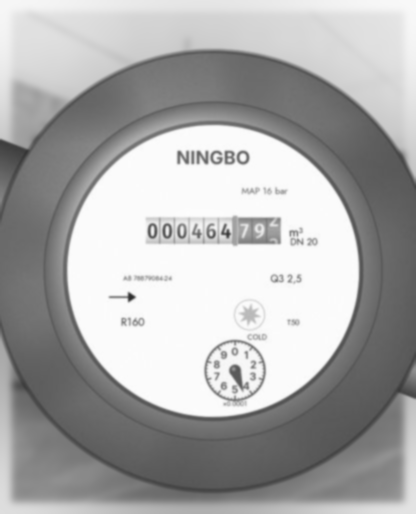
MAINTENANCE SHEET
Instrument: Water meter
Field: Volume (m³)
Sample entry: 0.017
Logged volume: 464.7924
